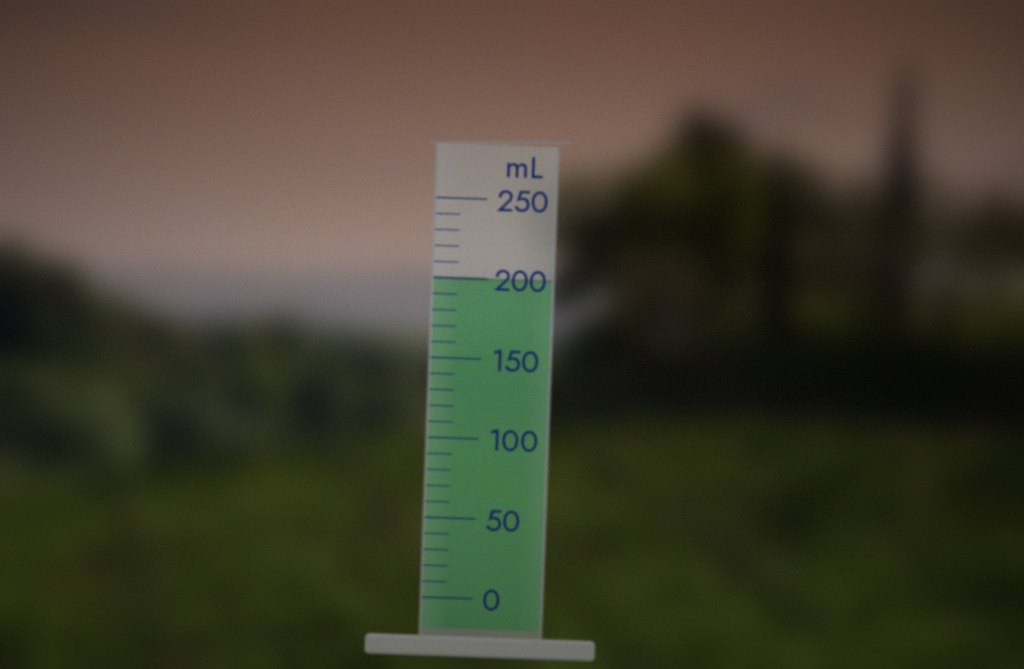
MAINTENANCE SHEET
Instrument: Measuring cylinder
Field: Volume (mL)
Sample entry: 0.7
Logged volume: 200
